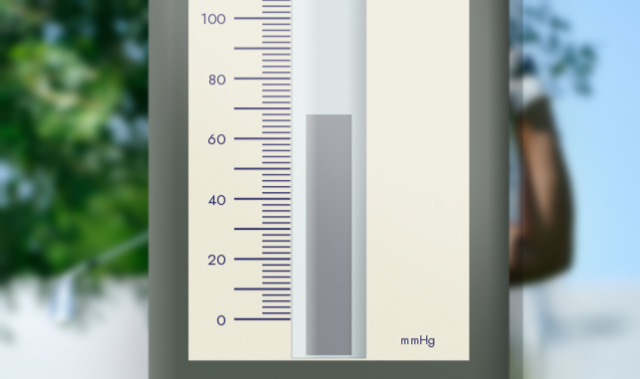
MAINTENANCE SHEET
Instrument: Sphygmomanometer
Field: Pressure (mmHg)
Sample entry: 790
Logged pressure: 68
